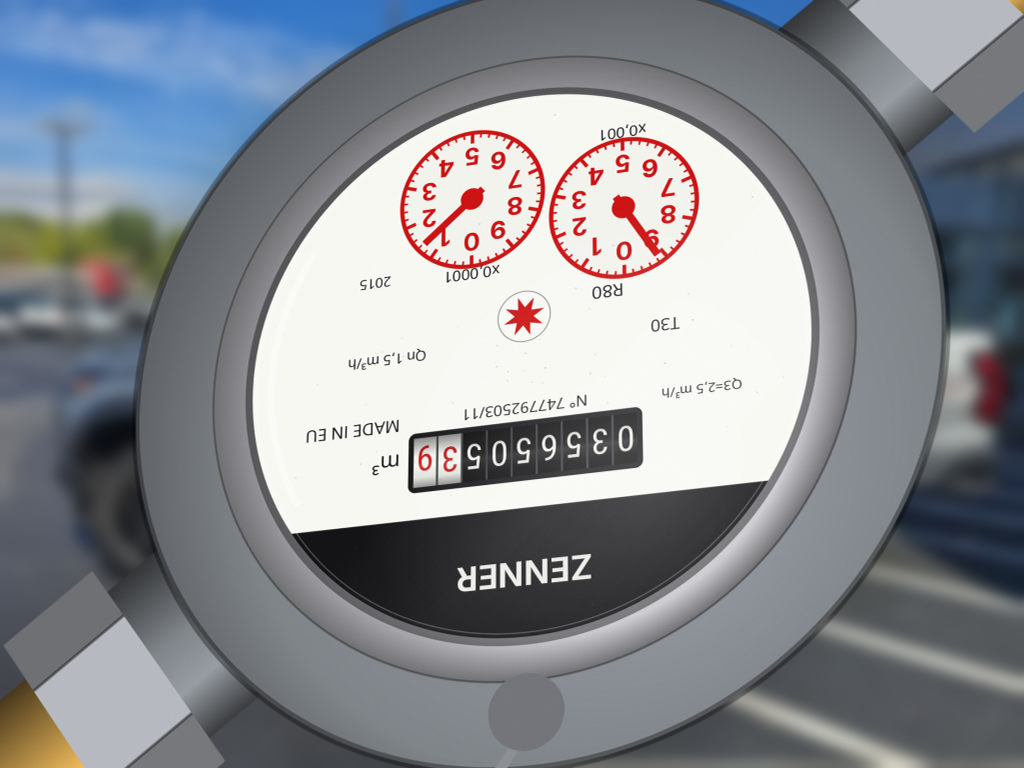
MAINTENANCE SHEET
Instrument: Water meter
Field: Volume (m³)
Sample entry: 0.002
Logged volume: 356505.3891
